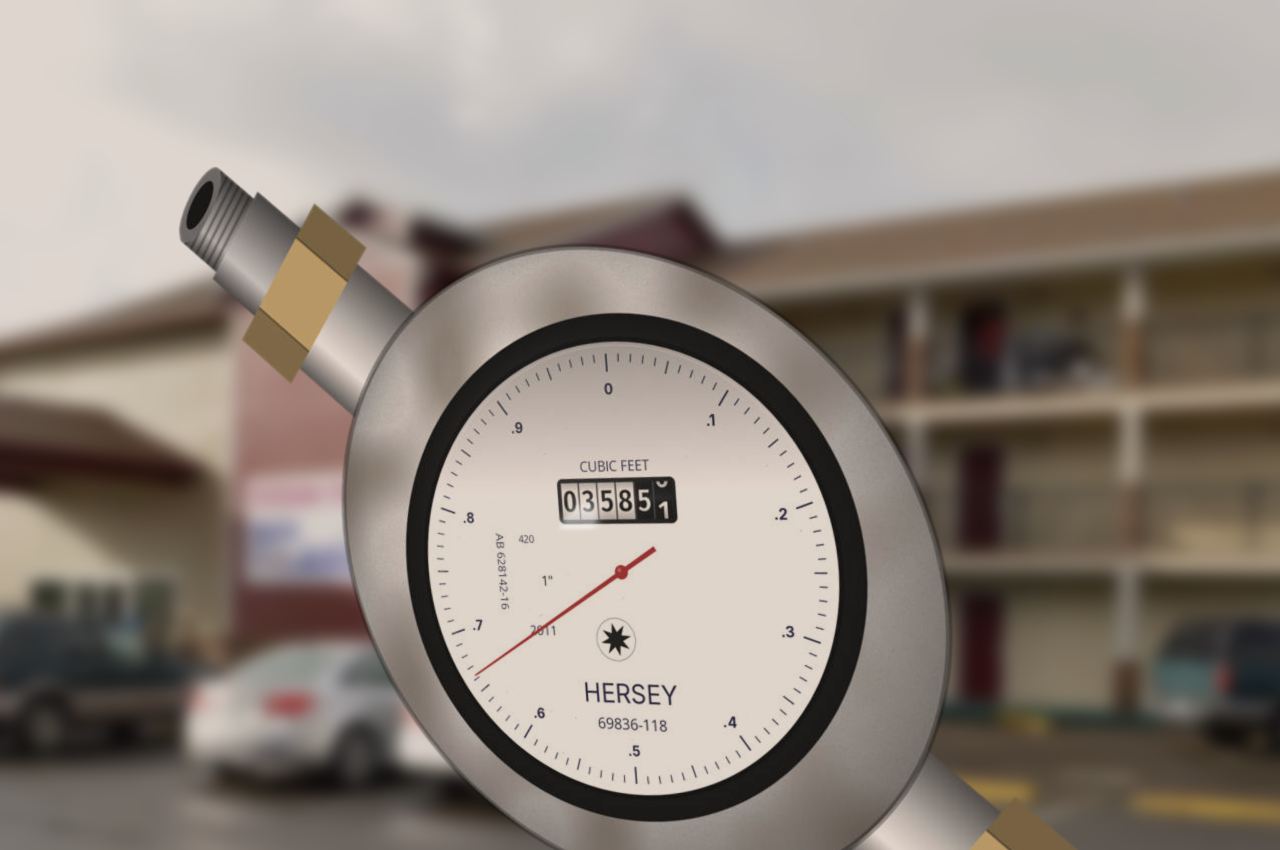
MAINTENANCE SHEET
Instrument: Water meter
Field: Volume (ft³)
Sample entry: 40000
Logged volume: 35850.66
